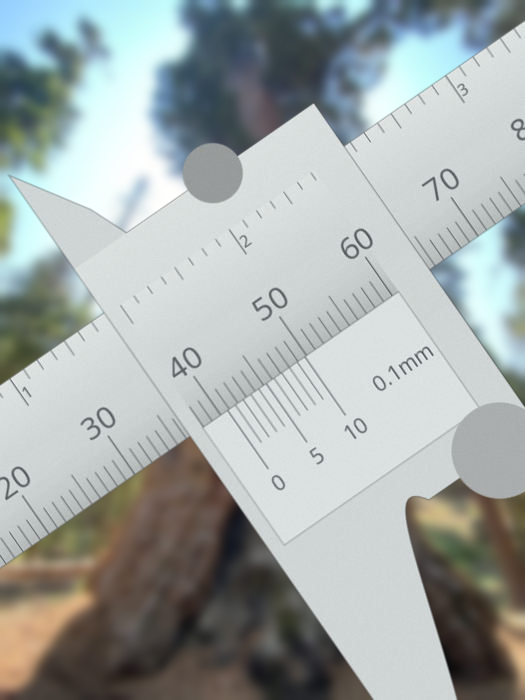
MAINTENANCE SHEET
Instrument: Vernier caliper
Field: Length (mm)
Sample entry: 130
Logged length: 40.8
